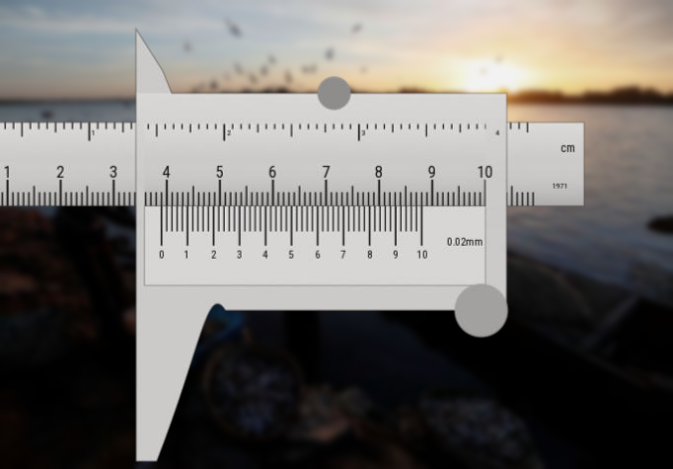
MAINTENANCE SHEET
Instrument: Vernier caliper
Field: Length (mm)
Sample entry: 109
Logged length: 39.0
